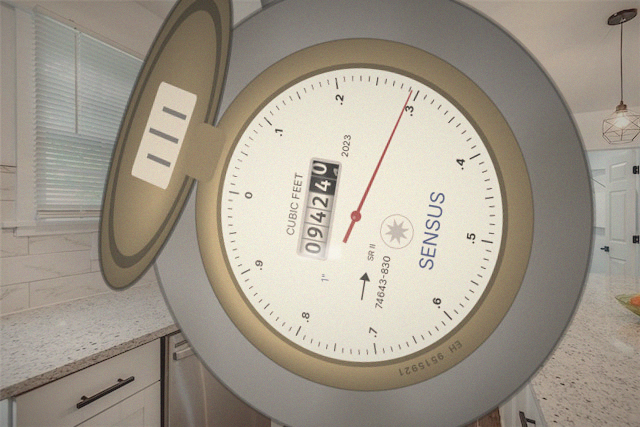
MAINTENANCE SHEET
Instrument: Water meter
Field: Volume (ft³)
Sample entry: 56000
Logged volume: 94240.29
